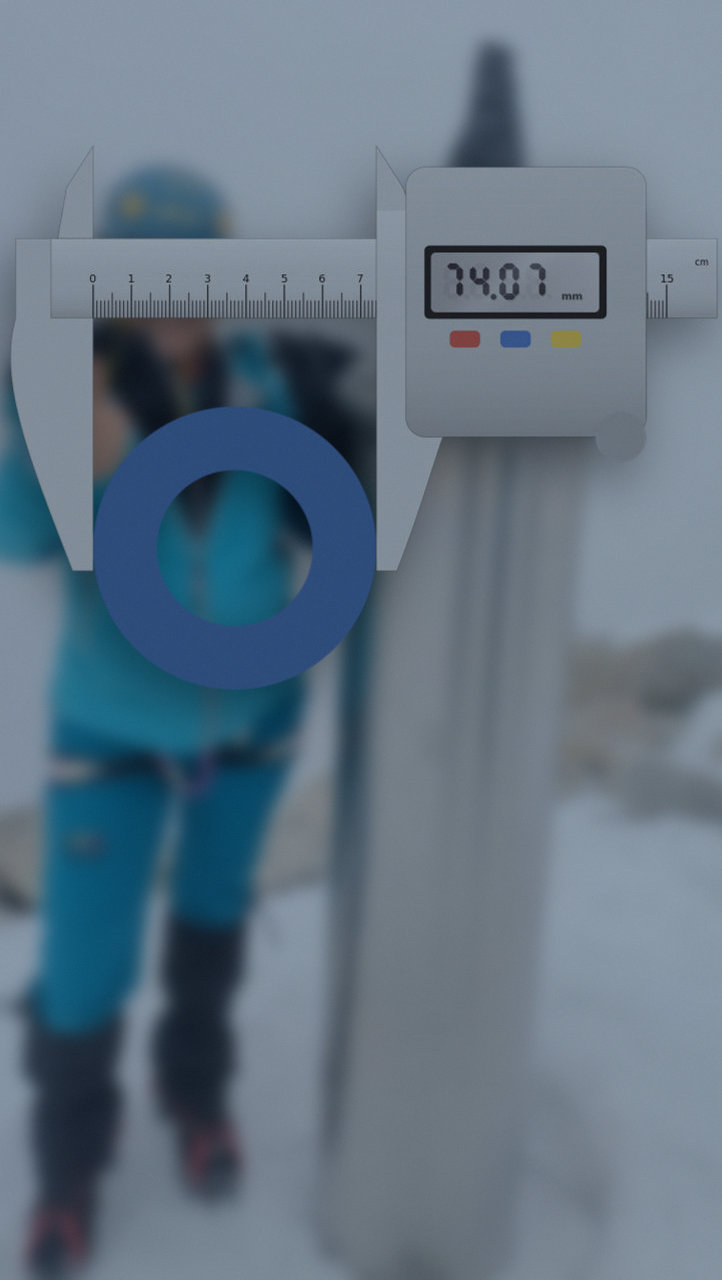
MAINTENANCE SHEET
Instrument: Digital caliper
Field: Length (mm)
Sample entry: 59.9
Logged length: 74.07
